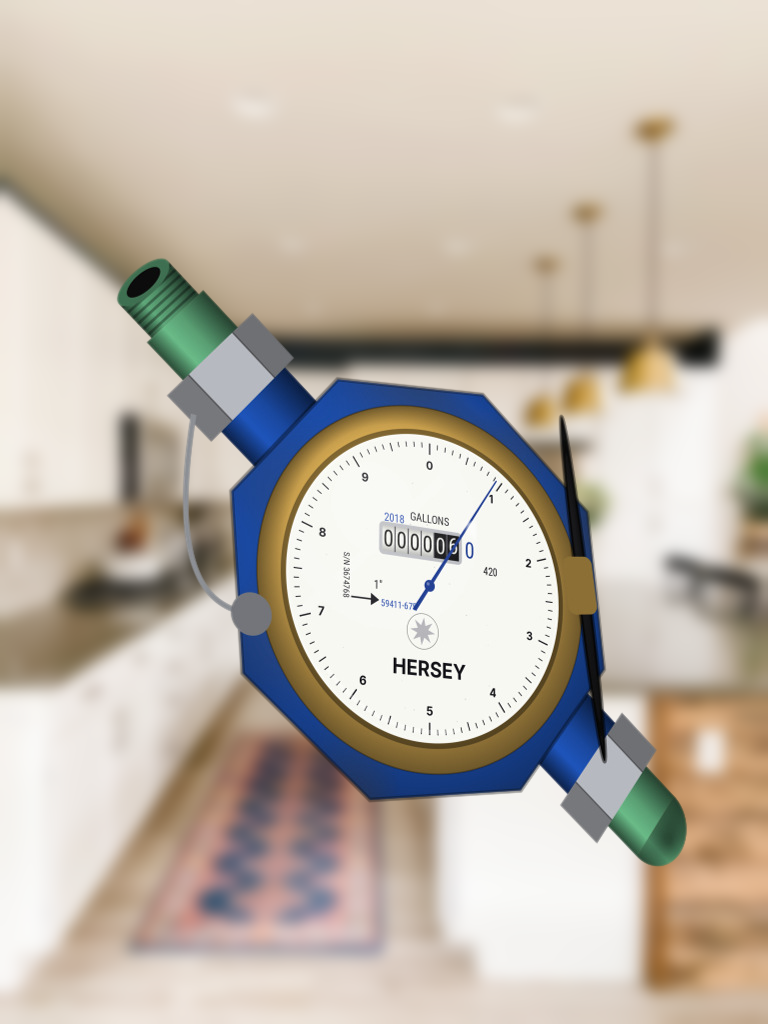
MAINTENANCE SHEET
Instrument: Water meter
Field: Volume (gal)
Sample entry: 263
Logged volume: 60.9
